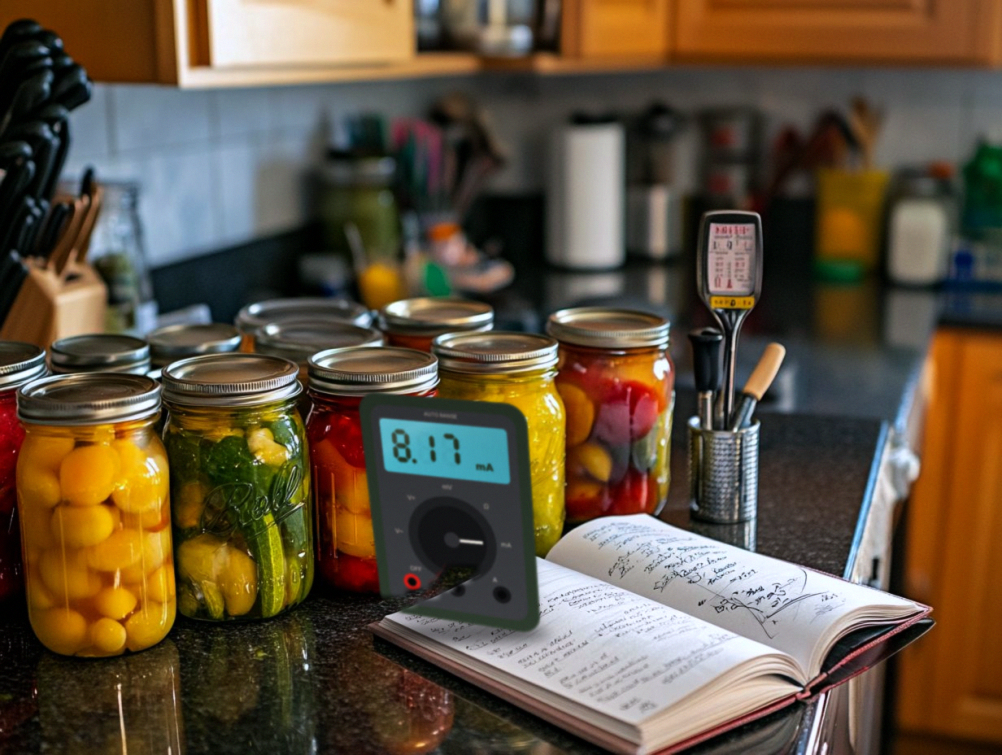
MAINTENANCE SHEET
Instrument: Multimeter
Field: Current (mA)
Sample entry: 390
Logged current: 8.17
